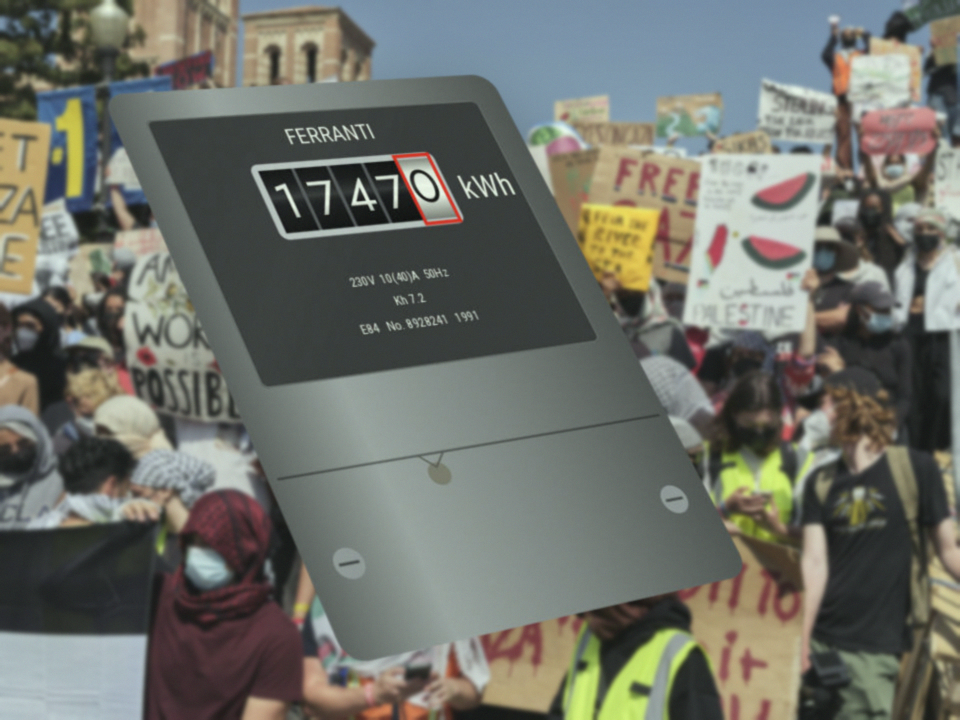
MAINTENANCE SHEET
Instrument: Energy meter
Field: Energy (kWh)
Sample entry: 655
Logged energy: 1747.0
